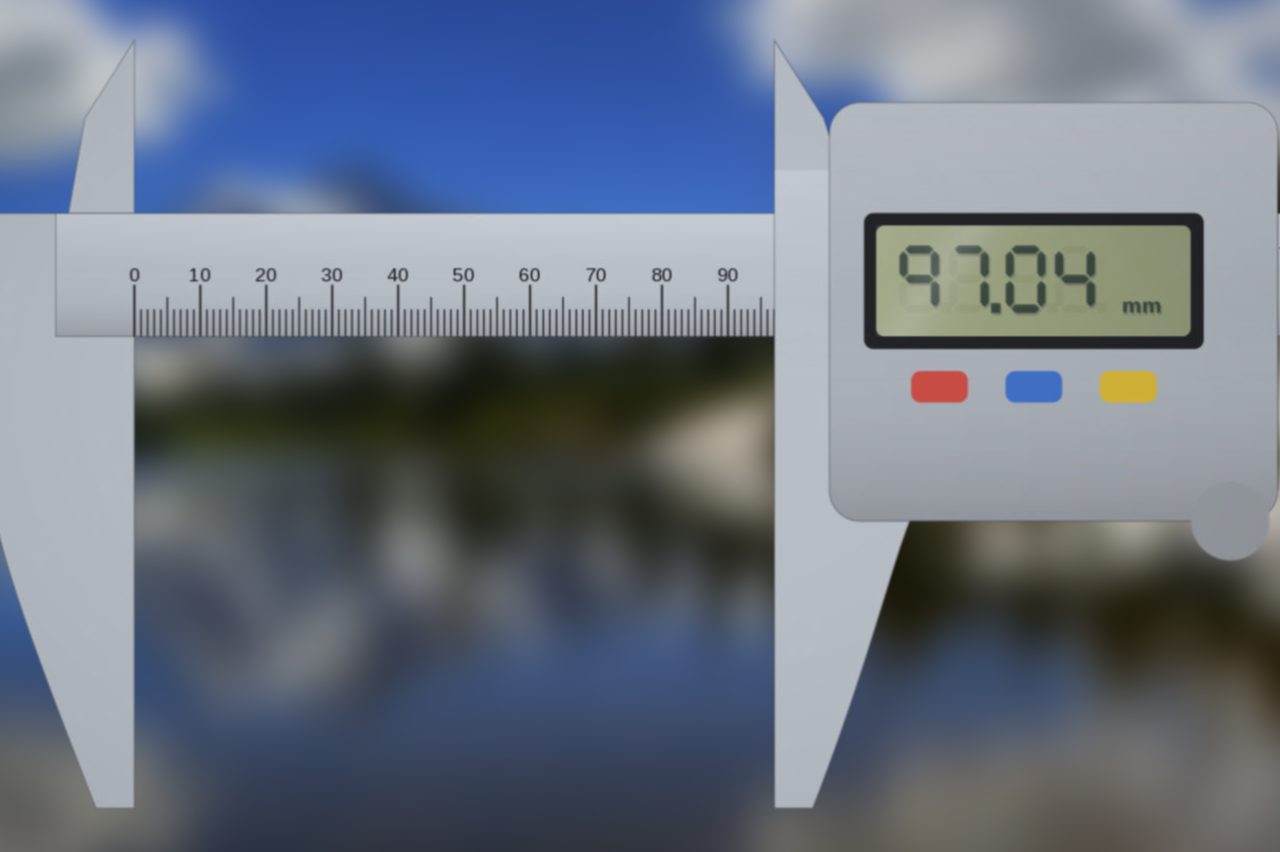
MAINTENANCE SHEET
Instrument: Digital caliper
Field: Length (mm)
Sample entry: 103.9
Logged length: 97.04
